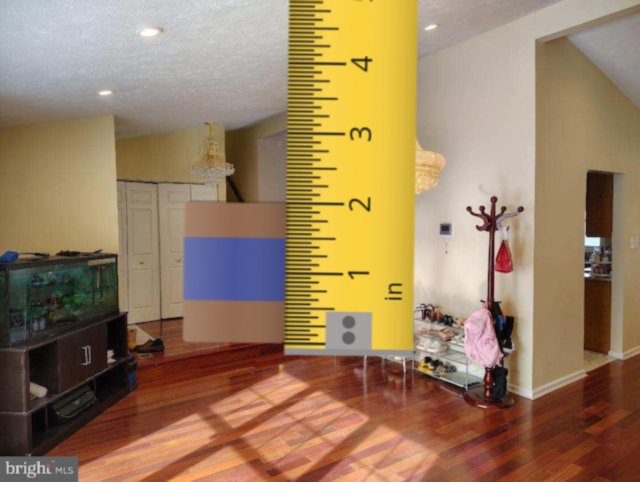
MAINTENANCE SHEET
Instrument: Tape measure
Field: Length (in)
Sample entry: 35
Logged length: 2
